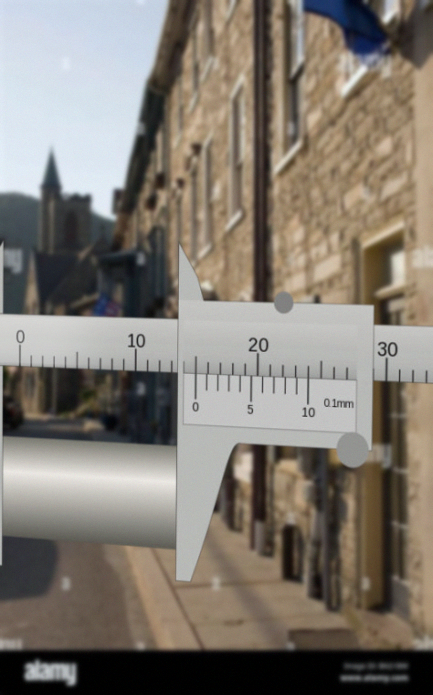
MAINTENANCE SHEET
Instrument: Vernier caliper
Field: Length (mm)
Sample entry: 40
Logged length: 15.0
